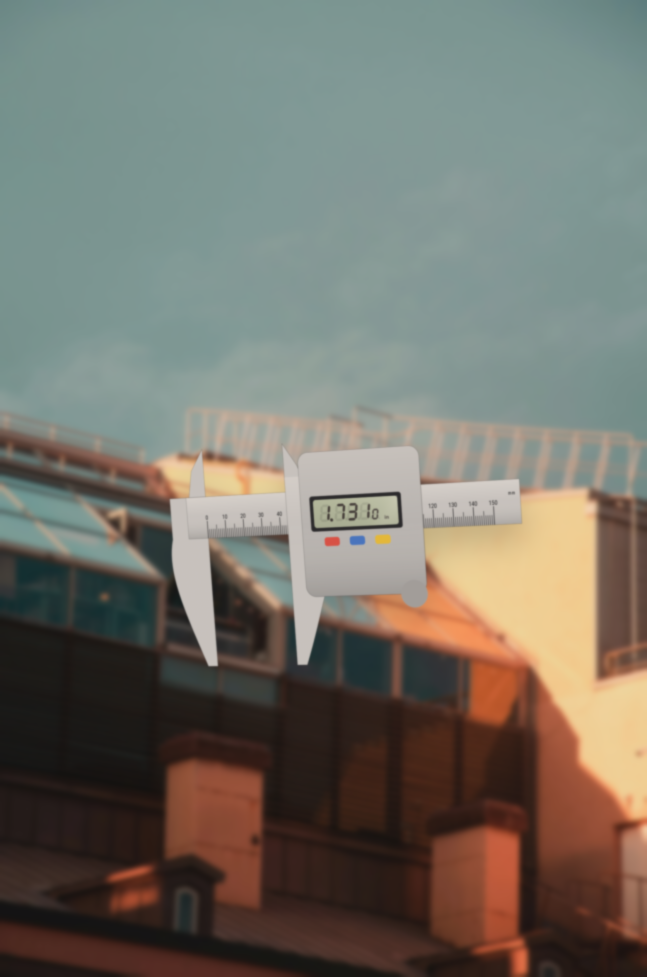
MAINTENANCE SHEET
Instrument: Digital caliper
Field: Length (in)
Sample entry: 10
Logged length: 1.7310
